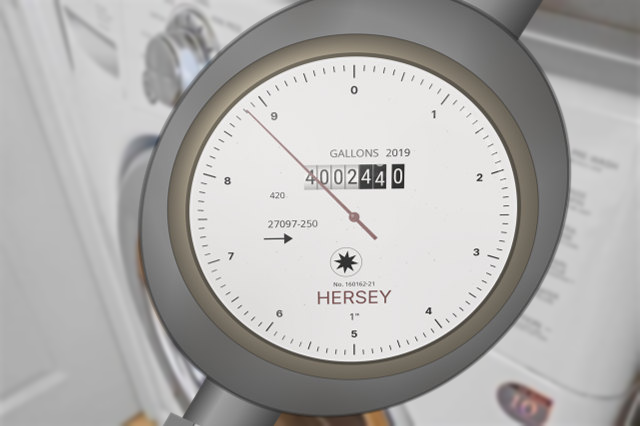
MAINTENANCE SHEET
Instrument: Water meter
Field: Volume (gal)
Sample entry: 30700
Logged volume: 4002438.8
